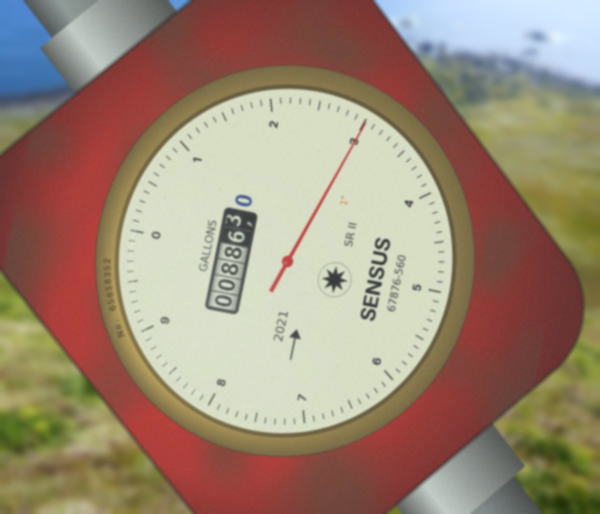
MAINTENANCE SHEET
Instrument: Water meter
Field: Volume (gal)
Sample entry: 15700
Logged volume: 88633.0
